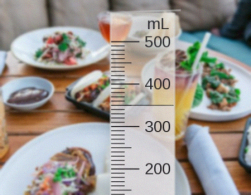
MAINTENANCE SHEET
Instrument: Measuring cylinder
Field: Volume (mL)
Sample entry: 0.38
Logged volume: 350
